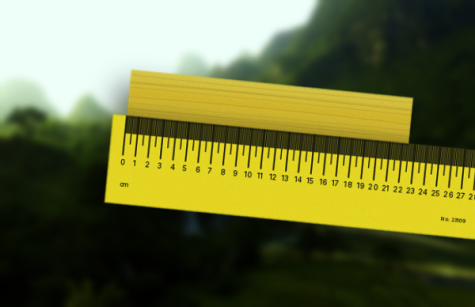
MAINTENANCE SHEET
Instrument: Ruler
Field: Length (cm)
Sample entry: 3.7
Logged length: 22.5
